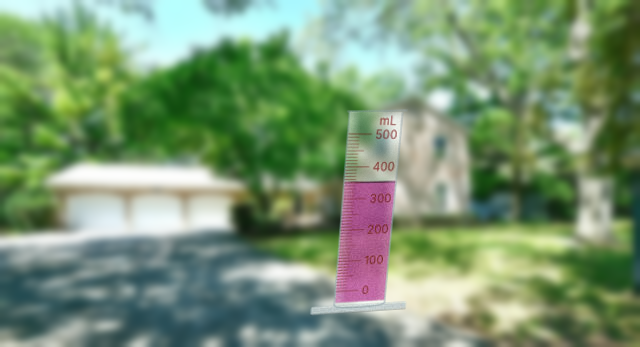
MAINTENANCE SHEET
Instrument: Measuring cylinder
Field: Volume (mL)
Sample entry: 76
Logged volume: 350
